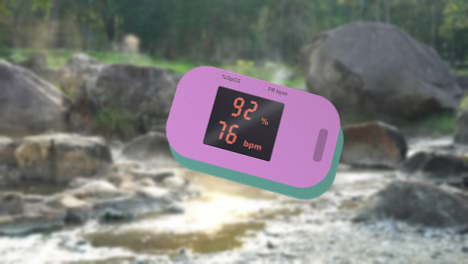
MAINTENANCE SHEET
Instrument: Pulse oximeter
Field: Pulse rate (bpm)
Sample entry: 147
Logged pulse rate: 76
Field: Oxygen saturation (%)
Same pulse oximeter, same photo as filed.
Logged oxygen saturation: 92
